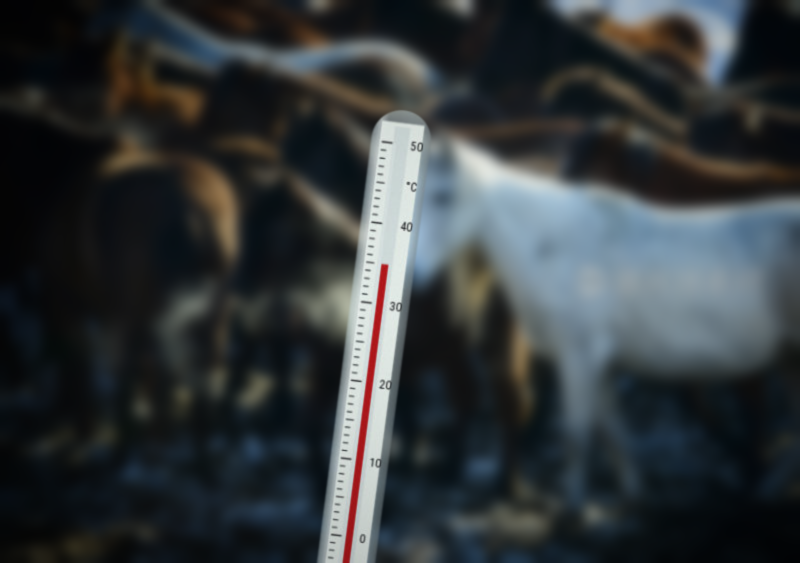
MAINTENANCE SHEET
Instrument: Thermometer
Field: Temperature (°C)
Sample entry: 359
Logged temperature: 35
